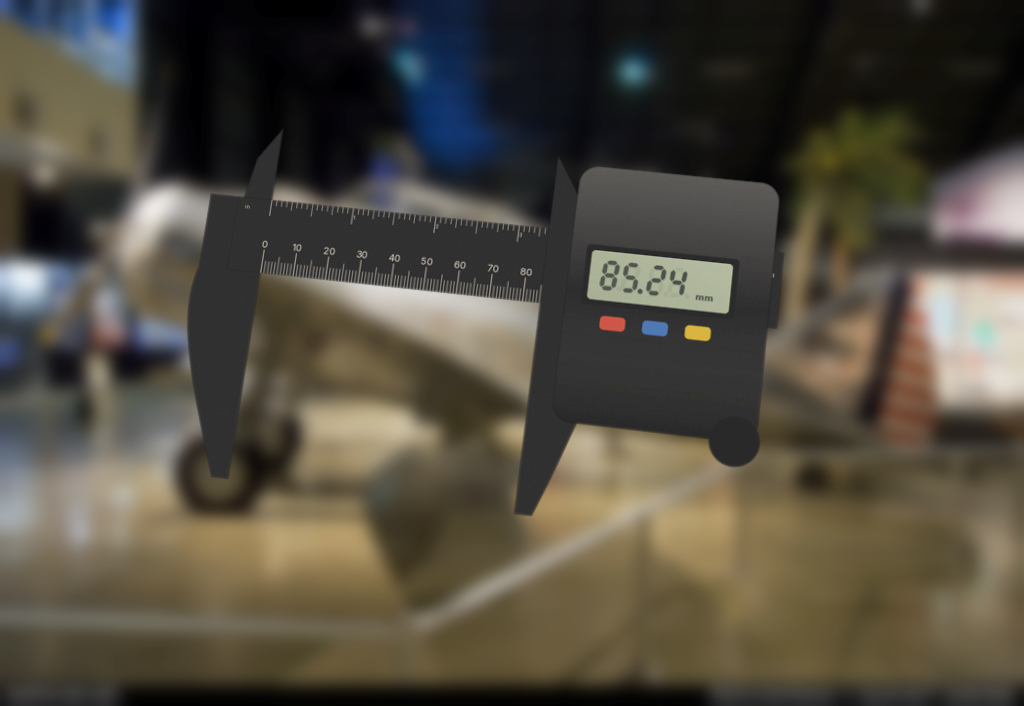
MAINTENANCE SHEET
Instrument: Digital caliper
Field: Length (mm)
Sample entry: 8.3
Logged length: 85.24
